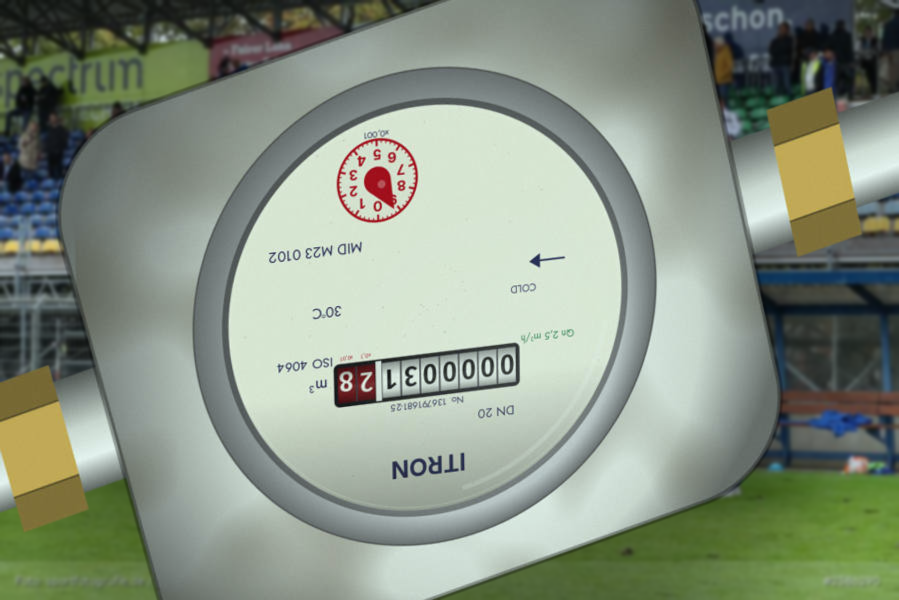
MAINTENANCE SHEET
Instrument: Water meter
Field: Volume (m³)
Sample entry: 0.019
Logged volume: 31.279
